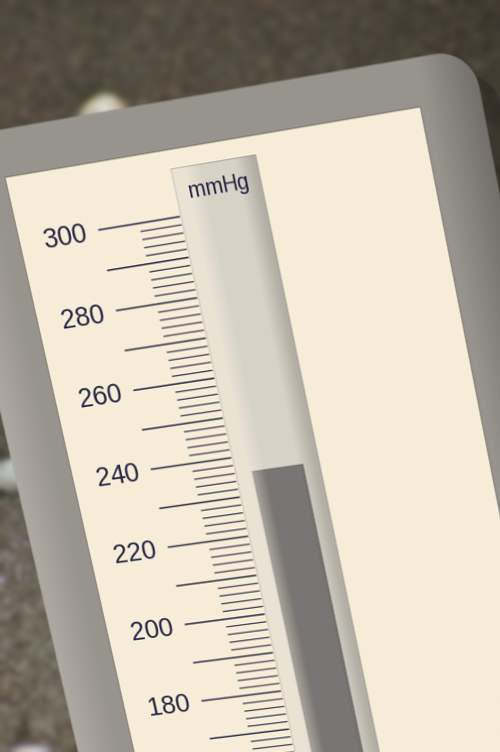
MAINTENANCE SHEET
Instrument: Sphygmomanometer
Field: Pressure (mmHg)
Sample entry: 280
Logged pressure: 236
